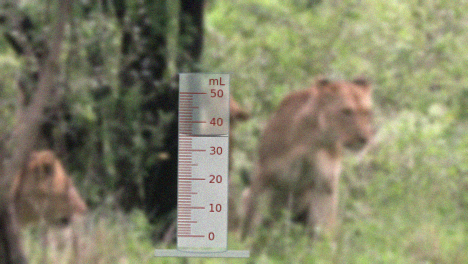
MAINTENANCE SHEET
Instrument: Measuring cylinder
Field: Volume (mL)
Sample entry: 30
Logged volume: 35
